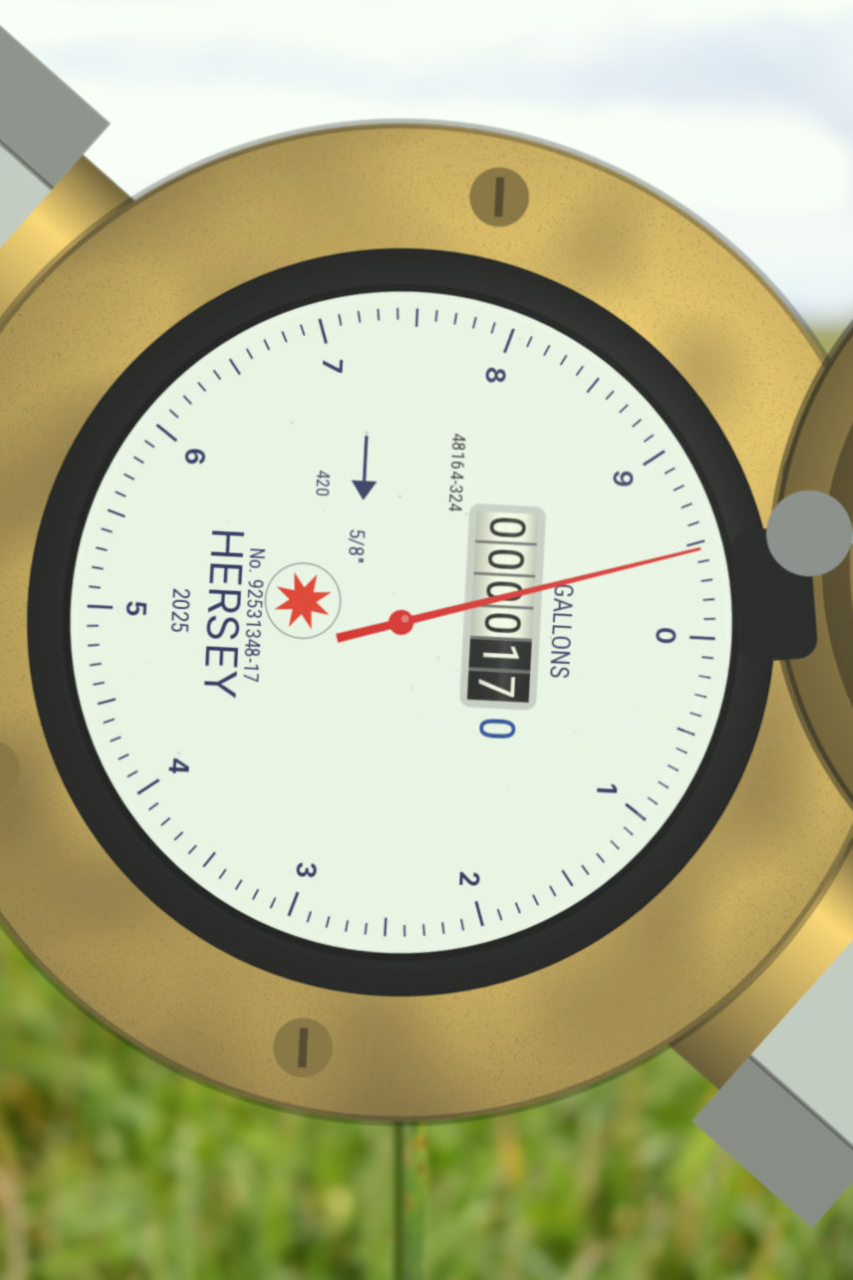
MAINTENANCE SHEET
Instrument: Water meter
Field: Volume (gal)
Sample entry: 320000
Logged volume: 169.5
